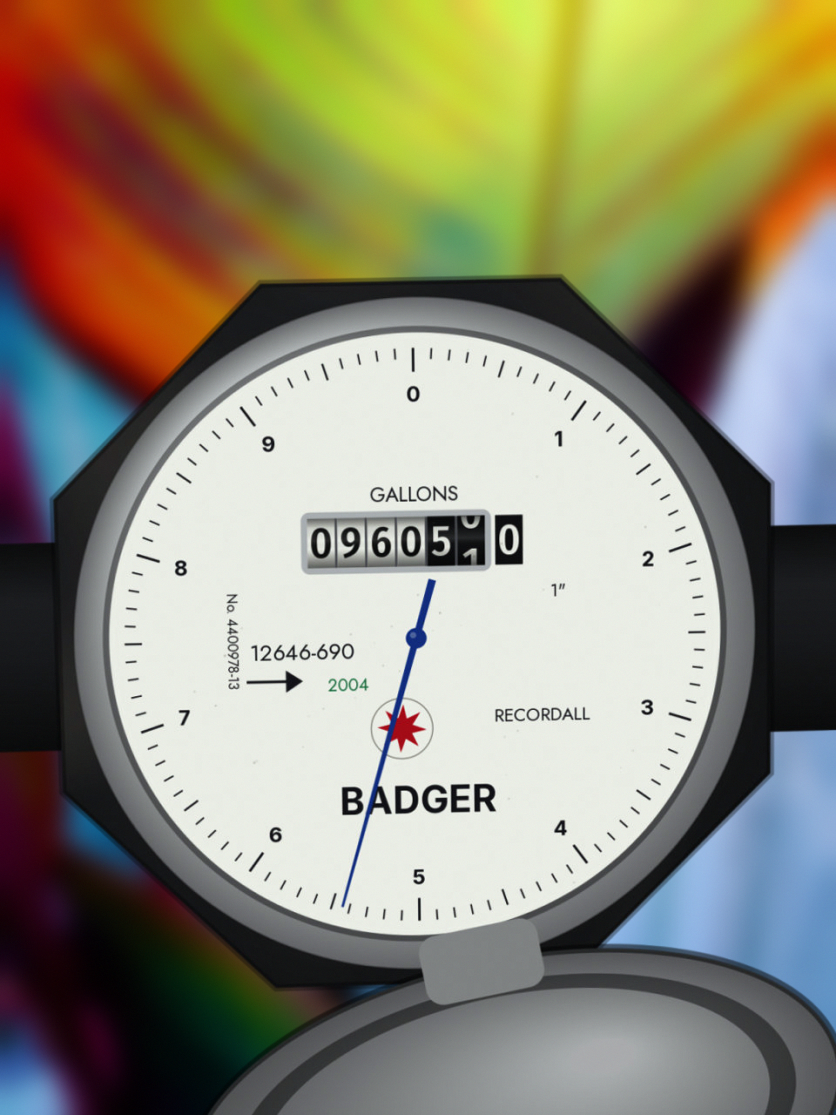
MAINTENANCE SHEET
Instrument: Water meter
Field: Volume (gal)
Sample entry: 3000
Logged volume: 960505.4
